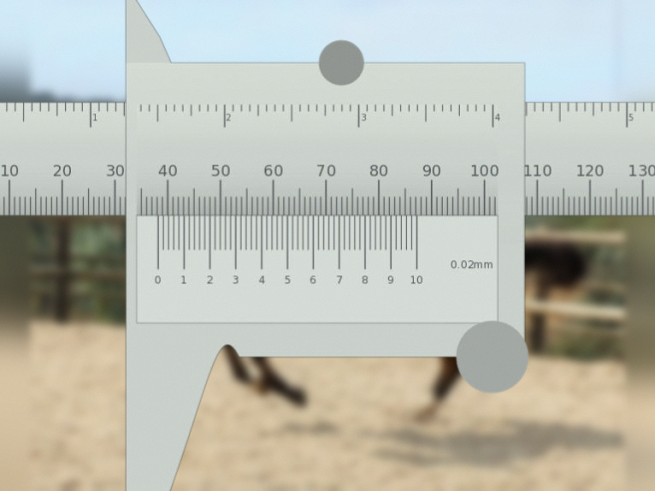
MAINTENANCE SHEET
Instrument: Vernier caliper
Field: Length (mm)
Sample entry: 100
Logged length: 38.2
